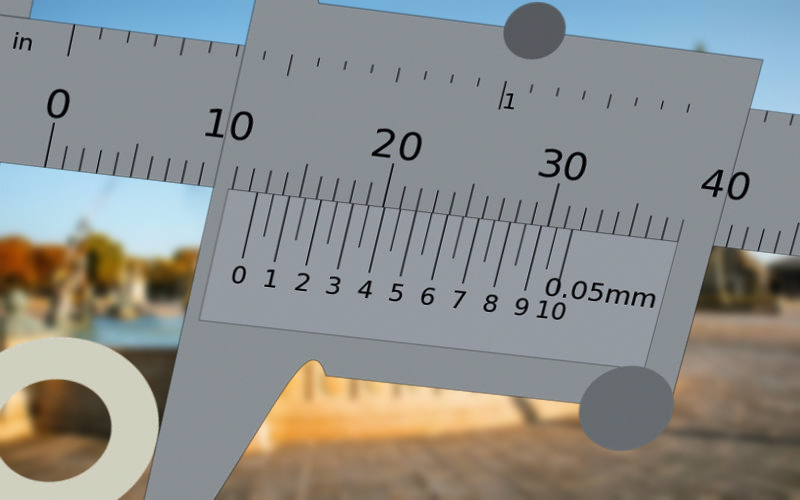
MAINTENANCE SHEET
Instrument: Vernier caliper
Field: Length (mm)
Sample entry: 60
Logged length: 12.5
